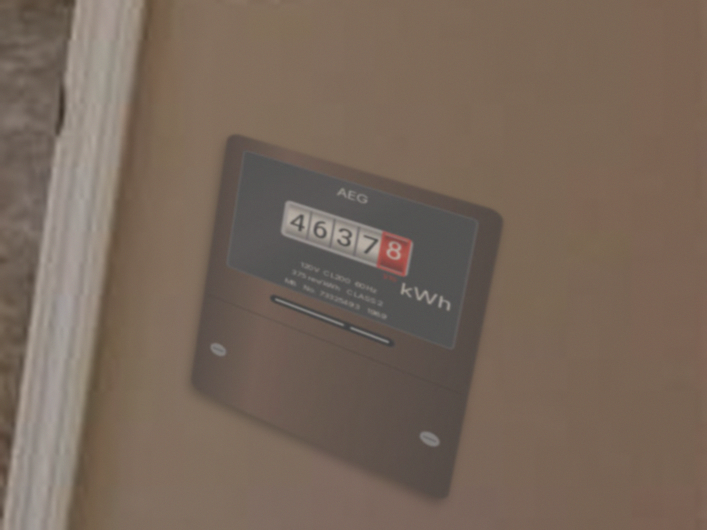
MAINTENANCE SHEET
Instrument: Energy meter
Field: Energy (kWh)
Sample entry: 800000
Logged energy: 4637.8
